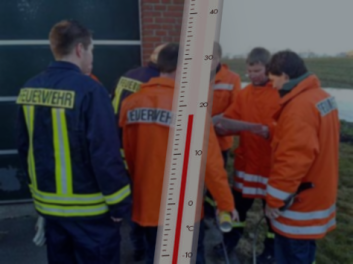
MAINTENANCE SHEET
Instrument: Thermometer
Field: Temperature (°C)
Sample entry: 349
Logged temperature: 18
